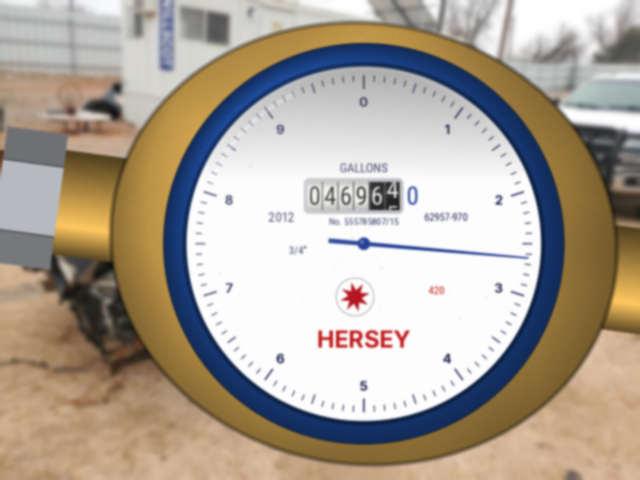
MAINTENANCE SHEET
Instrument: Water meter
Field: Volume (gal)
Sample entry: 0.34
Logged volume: 469642.6
